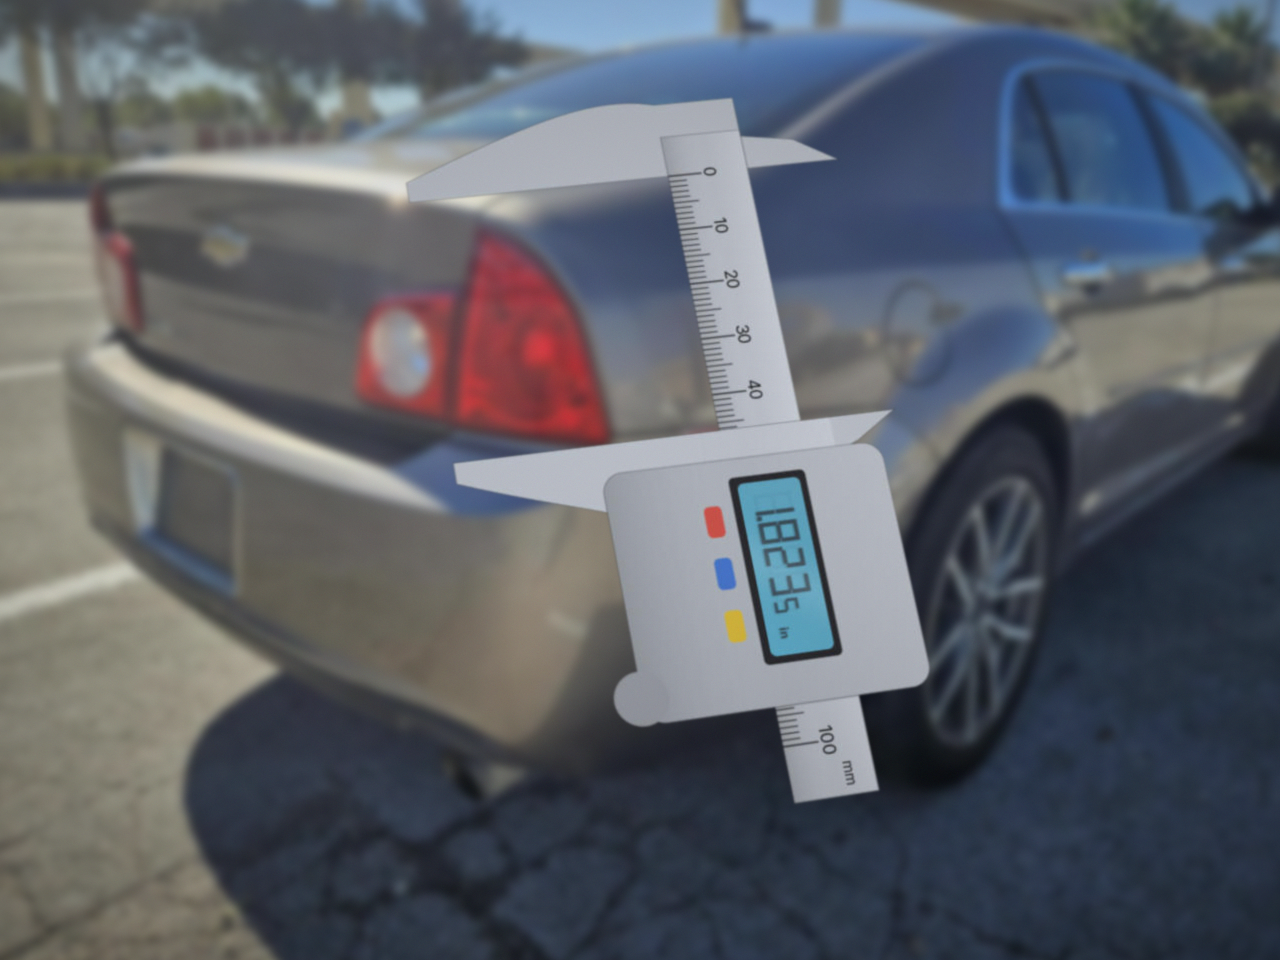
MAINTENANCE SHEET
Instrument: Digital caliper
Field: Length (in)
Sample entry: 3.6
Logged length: 1.8235
